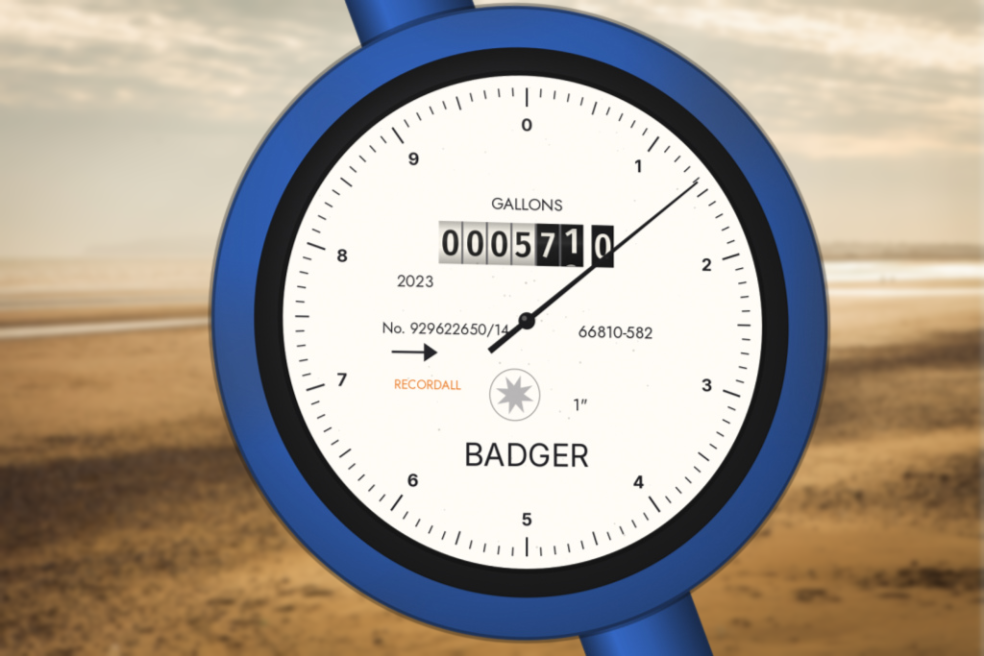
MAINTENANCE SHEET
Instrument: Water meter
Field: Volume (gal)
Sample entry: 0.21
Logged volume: 5711.4
